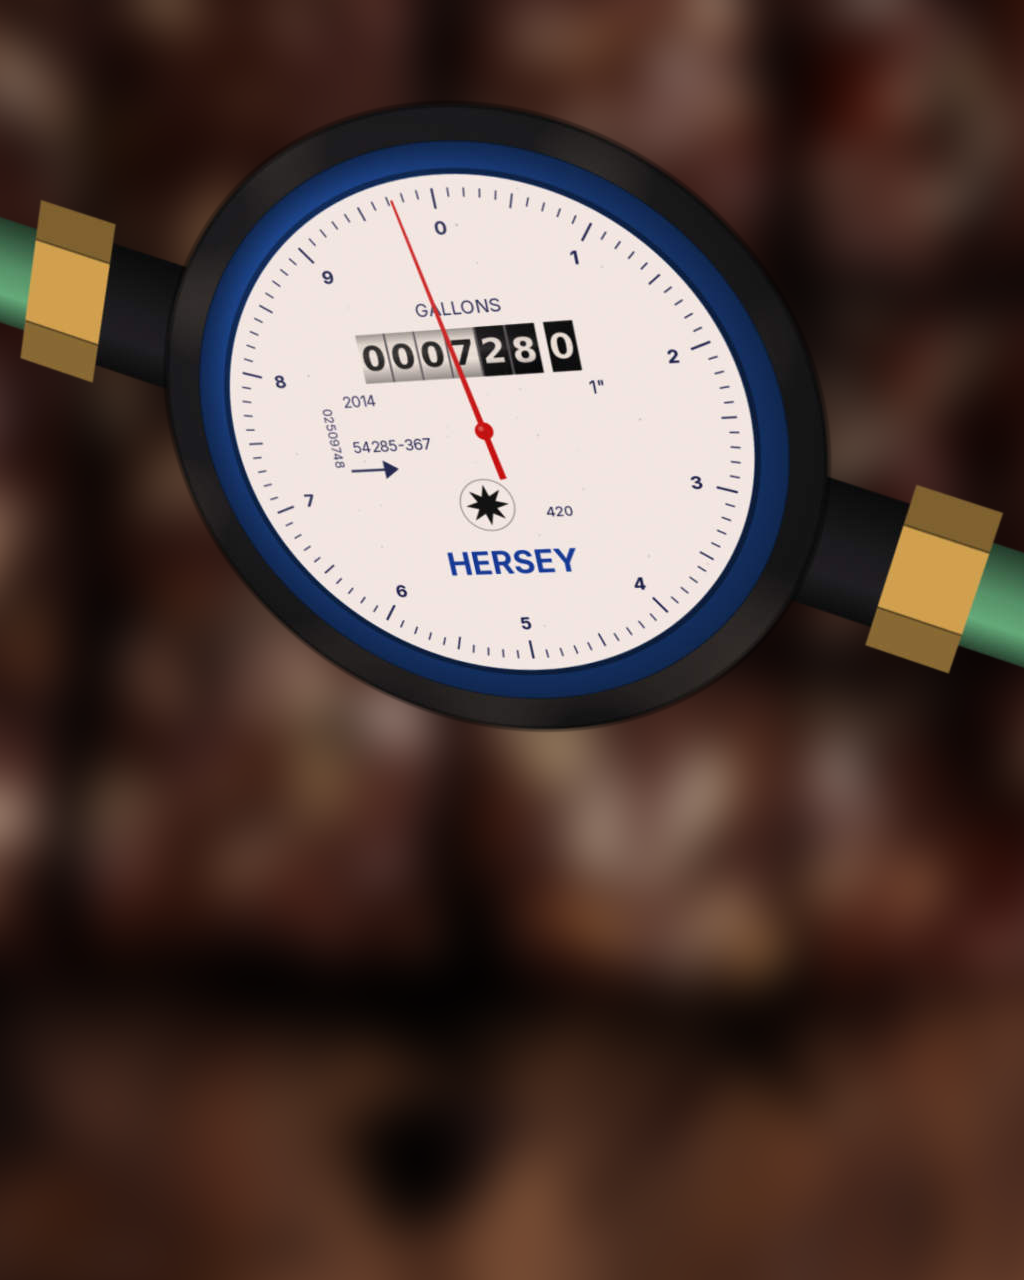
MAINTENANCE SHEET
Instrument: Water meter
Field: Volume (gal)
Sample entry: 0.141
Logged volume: 7279.7
